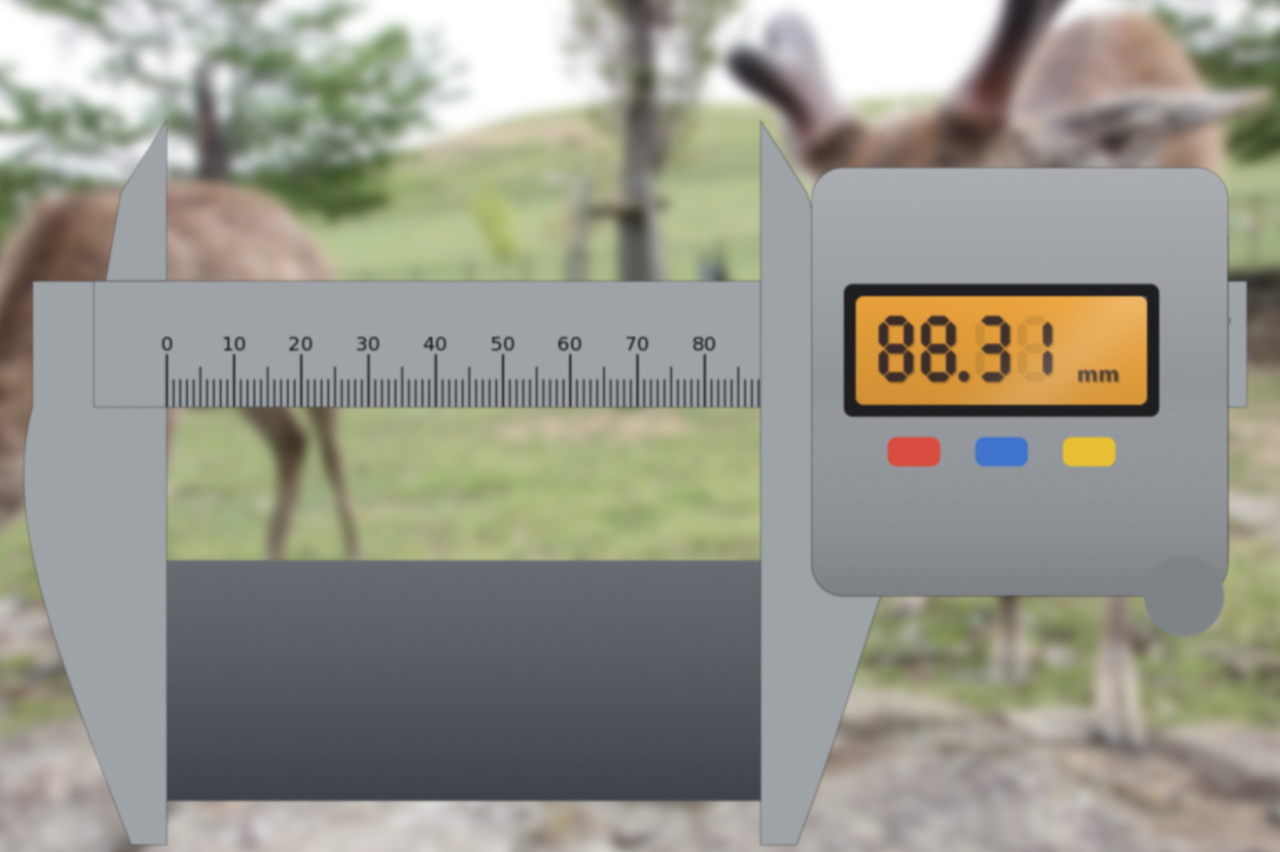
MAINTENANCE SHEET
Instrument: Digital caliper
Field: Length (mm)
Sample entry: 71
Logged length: 88.31
